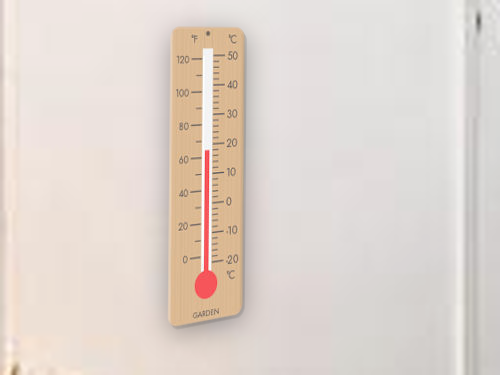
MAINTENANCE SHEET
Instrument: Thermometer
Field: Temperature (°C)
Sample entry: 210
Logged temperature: 18
